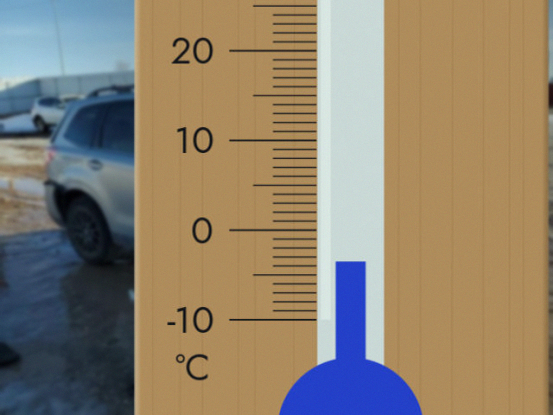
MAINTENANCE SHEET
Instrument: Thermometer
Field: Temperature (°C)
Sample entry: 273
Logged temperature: -3.5
